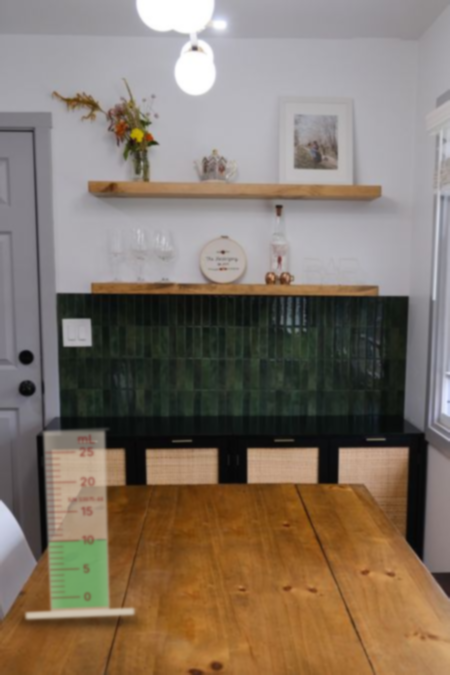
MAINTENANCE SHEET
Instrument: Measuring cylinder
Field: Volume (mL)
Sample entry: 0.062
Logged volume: 10
